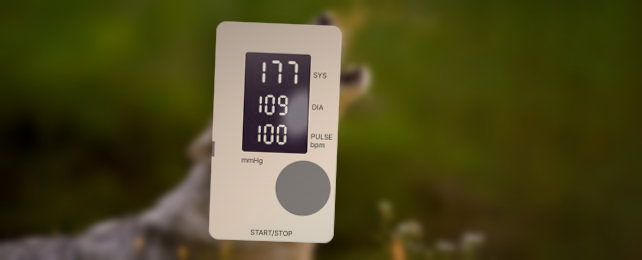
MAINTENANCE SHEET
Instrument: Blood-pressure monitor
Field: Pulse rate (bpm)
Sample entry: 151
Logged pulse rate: 100
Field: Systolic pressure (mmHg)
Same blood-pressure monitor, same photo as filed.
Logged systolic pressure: 177
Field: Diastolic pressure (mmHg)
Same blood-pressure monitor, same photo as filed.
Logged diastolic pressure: 109
